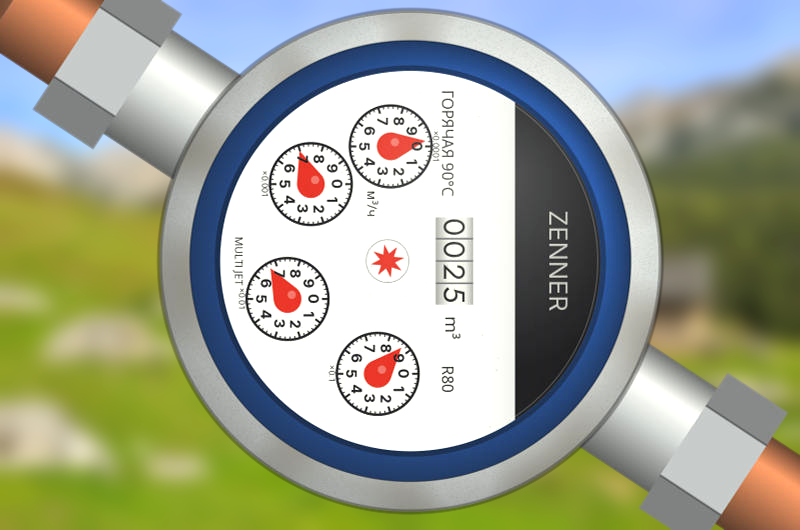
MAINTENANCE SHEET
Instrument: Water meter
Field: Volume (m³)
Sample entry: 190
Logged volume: 25.8669
